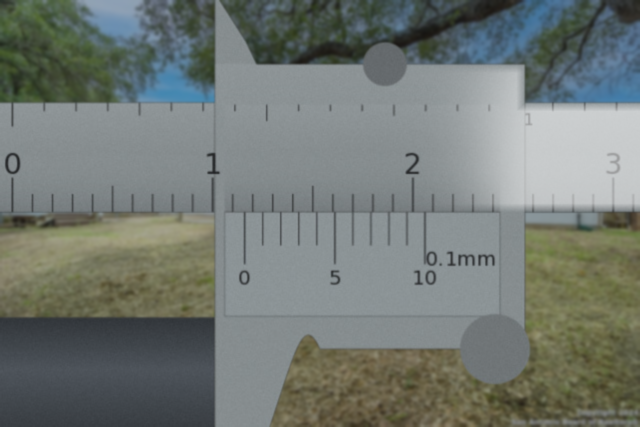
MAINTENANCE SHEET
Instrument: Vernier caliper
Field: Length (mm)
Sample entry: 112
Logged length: 11.6
